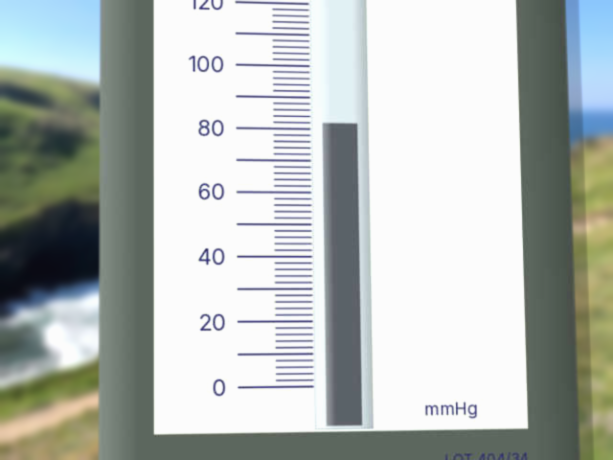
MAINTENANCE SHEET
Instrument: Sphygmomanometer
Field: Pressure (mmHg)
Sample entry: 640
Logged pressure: 82
